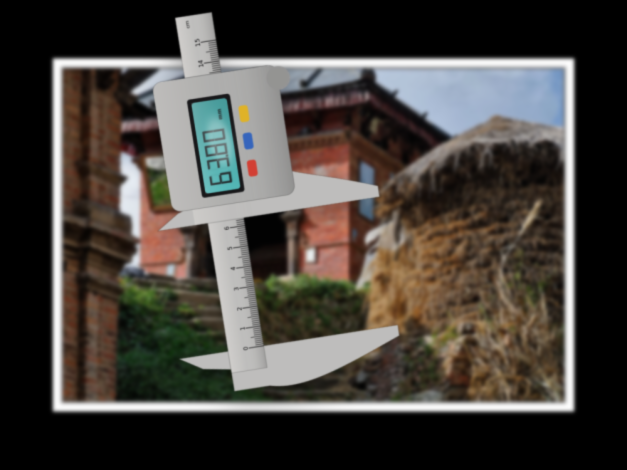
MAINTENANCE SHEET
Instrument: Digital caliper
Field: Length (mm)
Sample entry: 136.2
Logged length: 63.80
